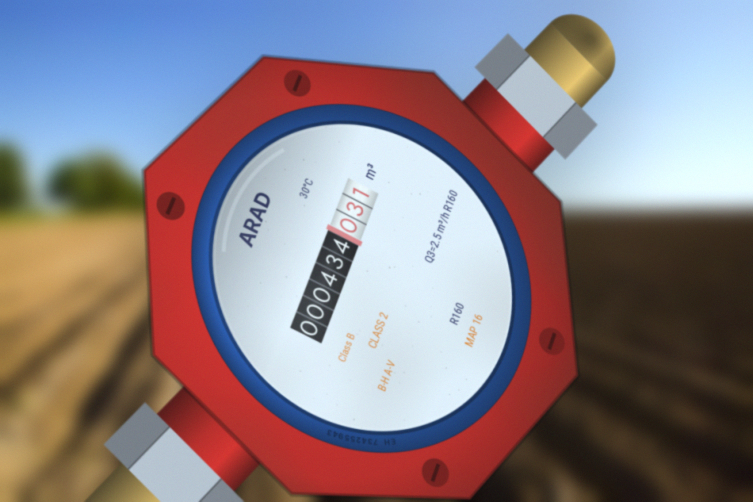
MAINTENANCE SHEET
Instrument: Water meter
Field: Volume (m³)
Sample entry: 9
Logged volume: 434.031
